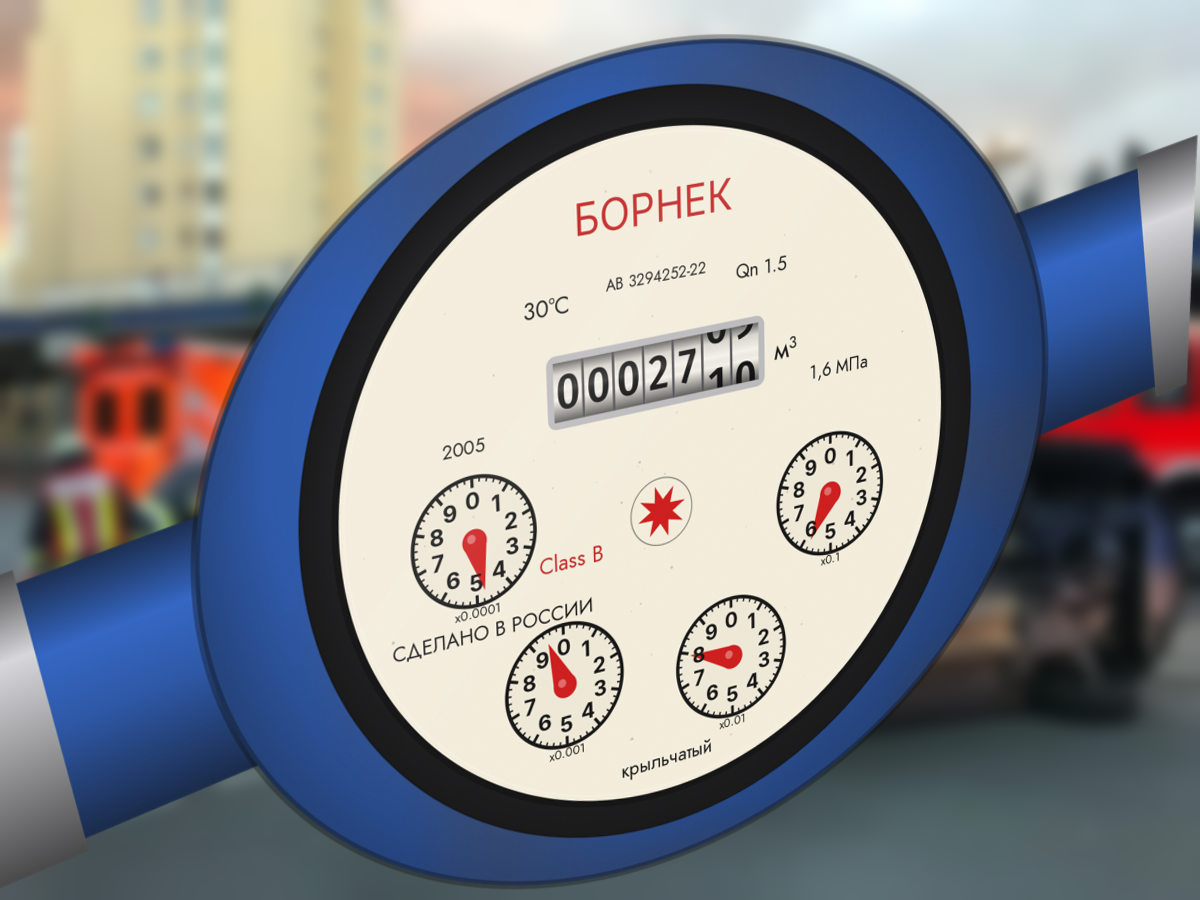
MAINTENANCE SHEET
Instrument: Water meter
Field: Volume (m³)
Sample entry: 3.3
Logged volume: 2709.5794
